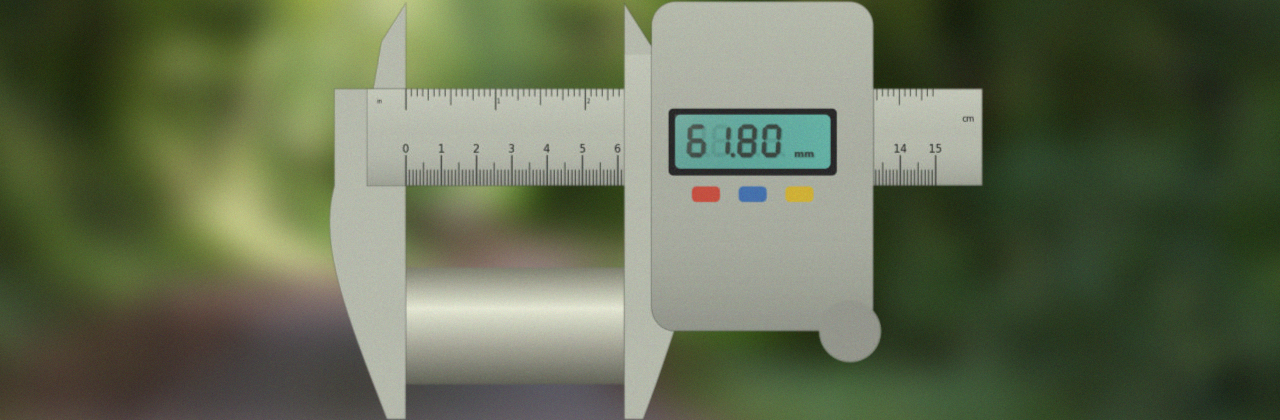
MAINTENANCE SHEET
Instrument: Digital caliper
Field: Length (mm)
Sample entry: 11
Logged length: 61.80
